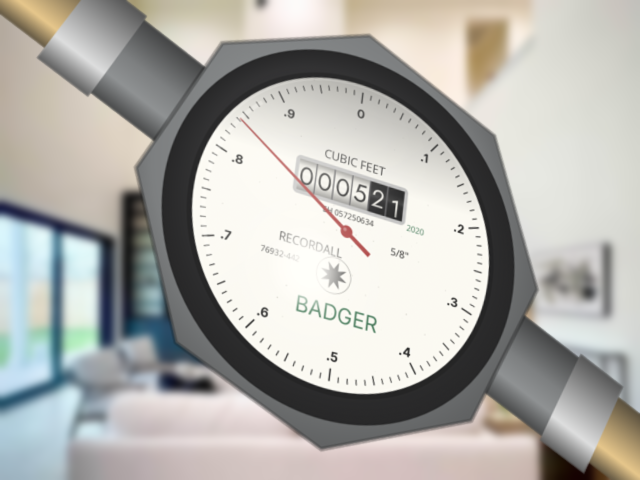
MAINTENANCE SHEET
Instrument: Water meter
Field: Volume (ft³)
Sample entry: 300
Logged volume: 520.84
